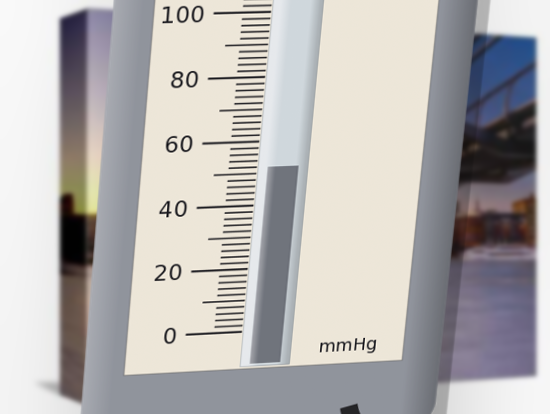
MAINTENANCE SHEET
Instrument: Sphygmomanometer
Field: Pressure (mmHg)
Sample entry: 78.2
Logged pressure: 52
